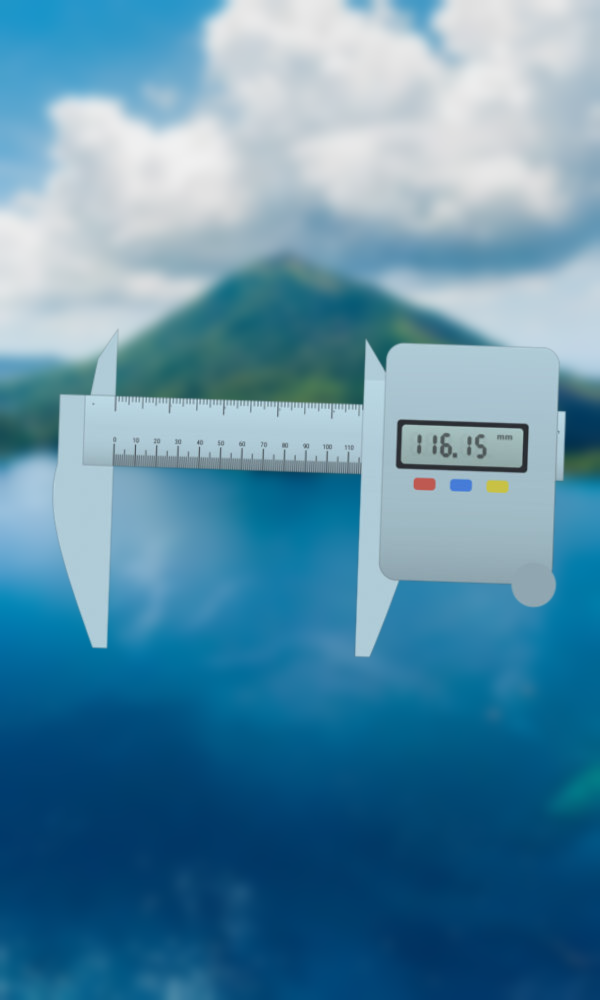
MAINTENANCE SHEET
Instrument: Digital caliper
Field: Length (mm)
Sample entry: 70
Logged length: 116.15
